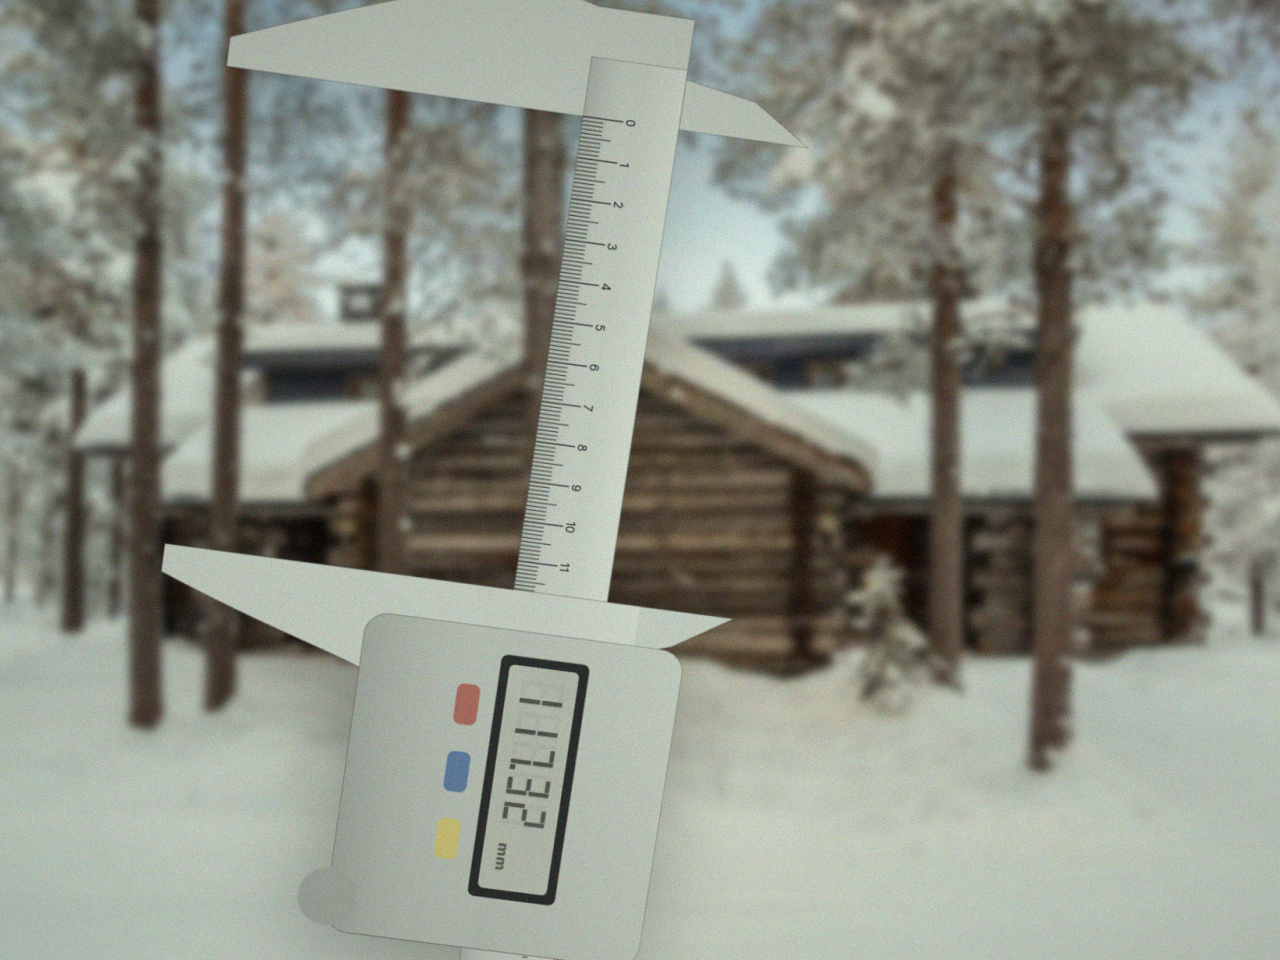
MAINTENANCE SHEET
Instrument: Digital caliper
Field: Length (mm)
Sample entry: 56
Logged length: 117.32
